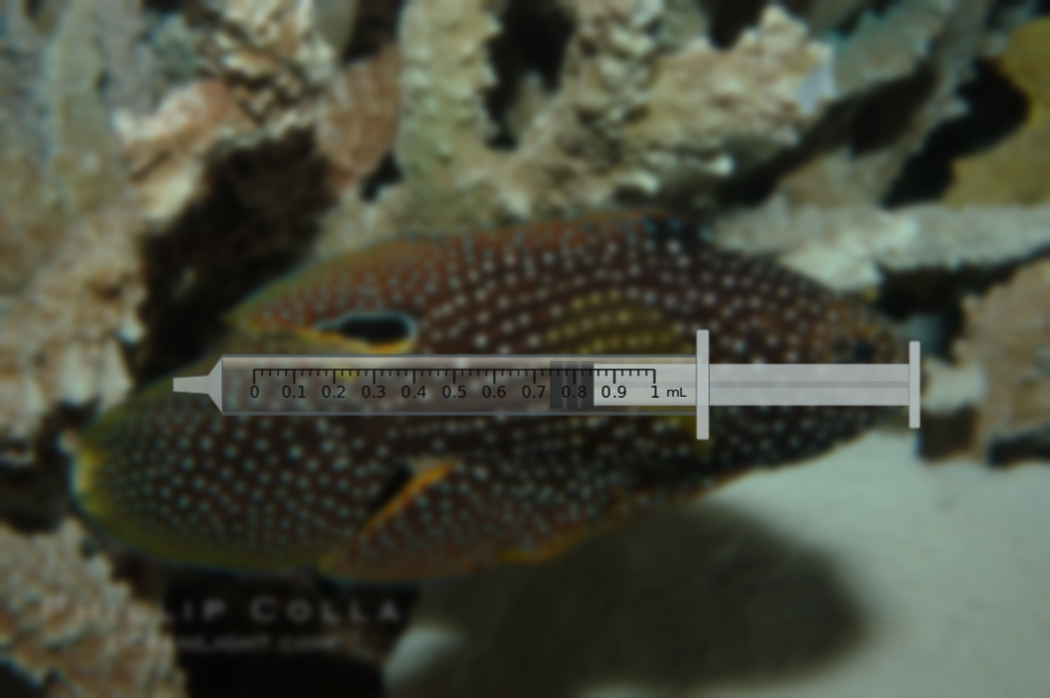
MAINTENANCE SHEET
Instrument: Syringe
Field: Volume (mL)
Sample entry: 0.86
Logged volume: 0.74
